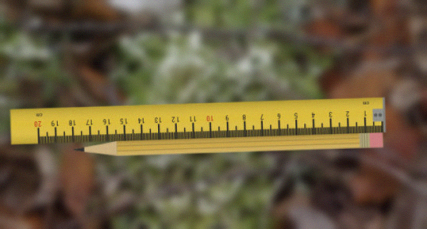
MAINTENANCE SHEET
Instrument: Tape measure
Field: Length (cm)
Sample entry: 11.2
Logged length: 18
